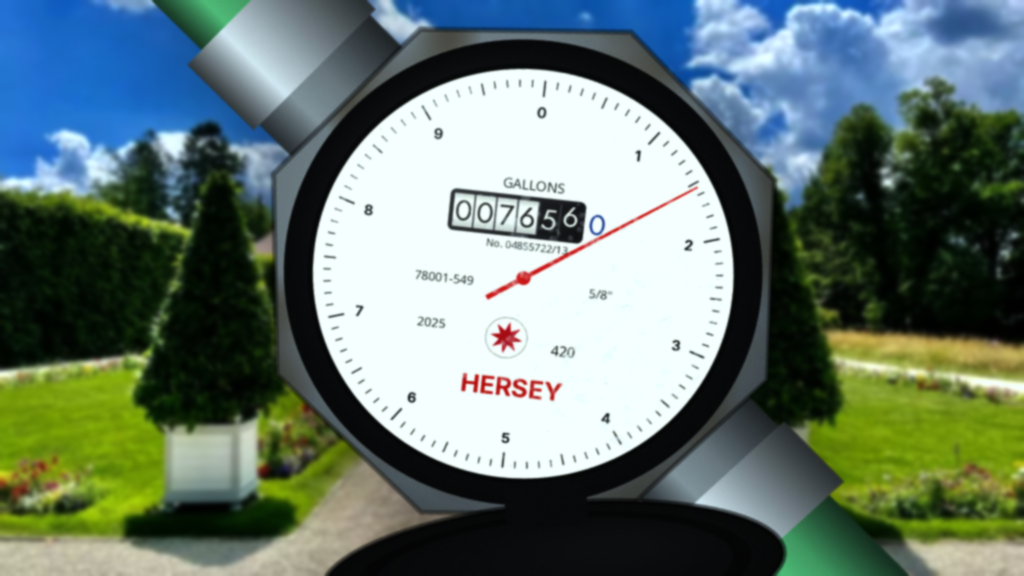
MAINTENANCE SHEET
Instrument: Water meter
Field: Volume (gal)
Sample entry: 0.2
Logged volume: 76561.5
